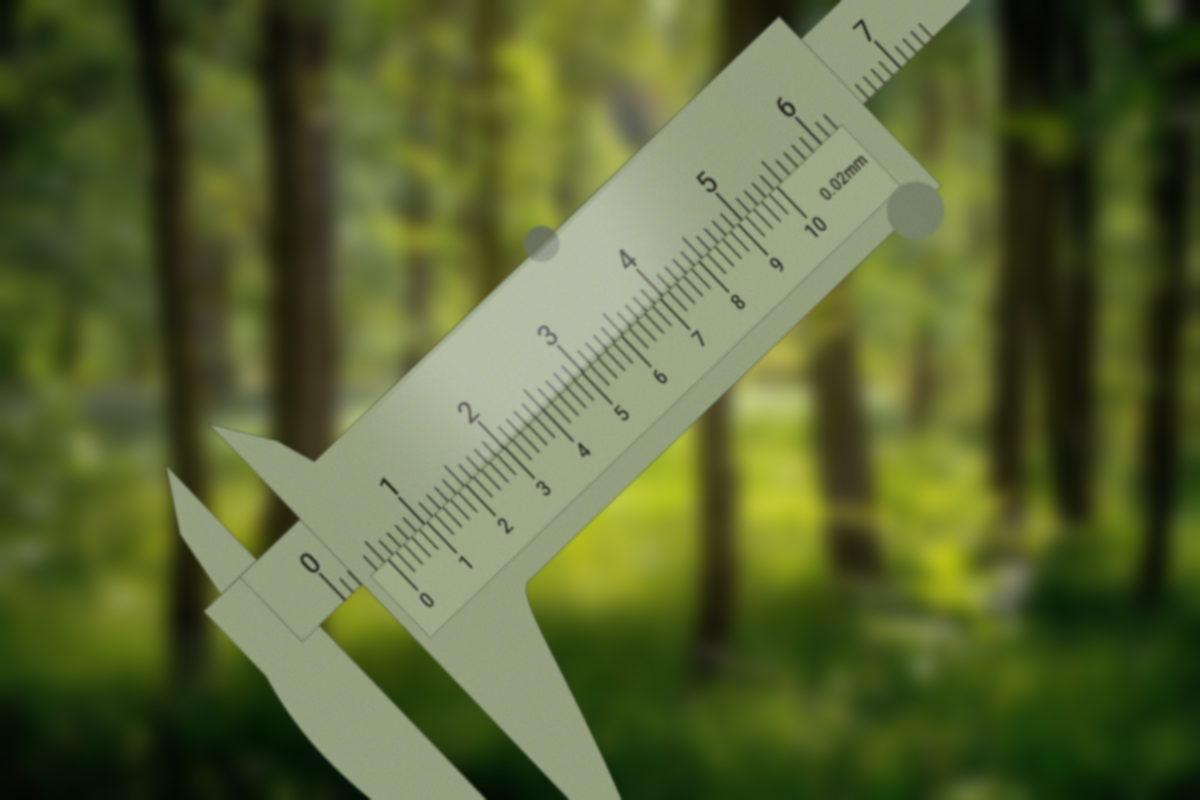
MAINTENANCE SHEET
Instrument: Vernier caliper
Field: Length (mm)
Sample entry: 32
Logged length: 5.4
